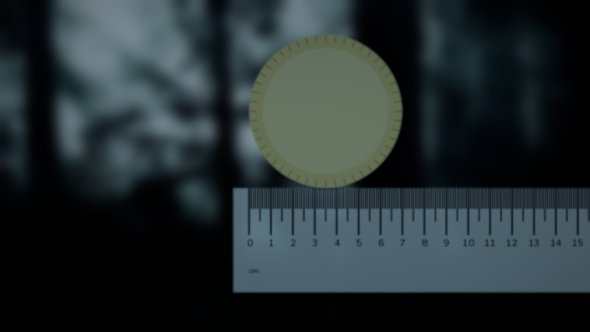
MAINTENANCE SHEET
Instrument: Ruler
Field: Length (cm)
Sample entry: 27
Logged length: 7
